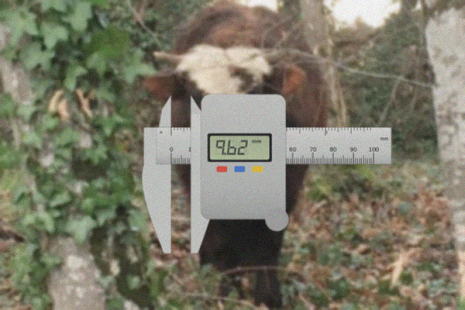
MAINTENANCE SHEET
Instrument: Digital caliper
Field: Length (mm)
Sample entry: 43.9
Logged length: 9.62
